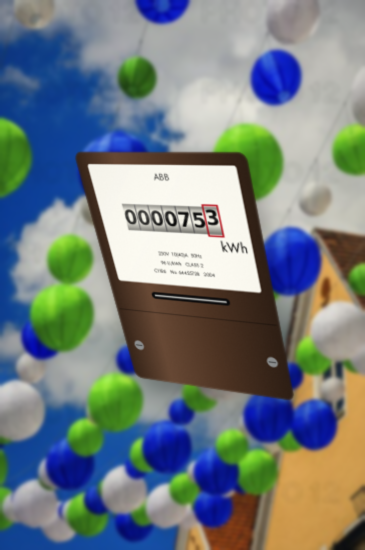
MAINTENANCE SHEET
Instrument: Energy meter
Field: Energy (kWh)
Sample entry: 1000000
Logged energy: 75.3
